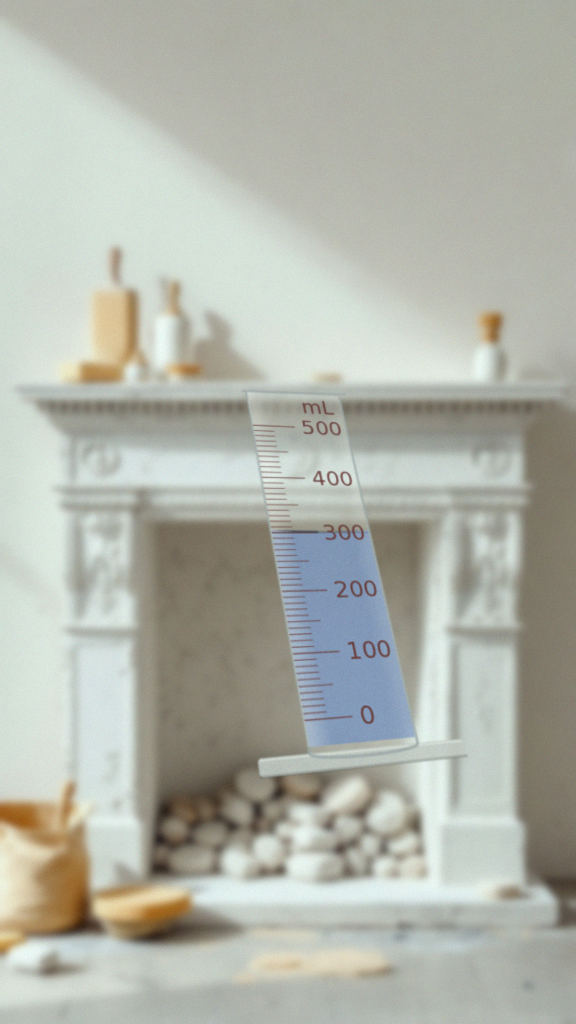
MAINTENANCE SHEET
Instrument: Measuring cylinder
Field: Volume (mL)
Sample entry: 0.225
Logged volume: 300
